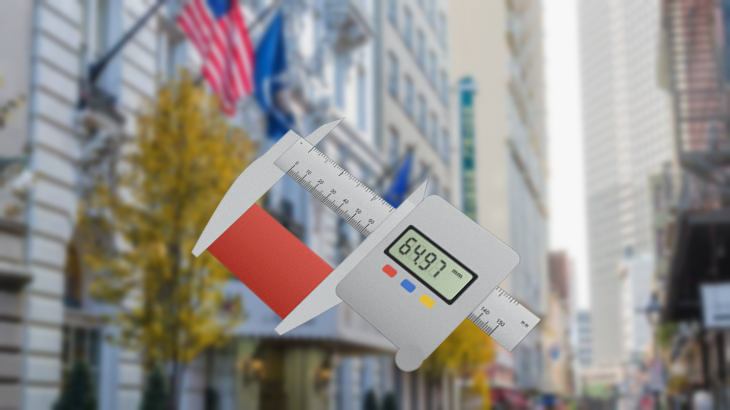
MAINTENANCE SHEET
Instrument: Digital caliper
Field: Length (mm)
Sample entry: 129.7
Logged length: 64.97
